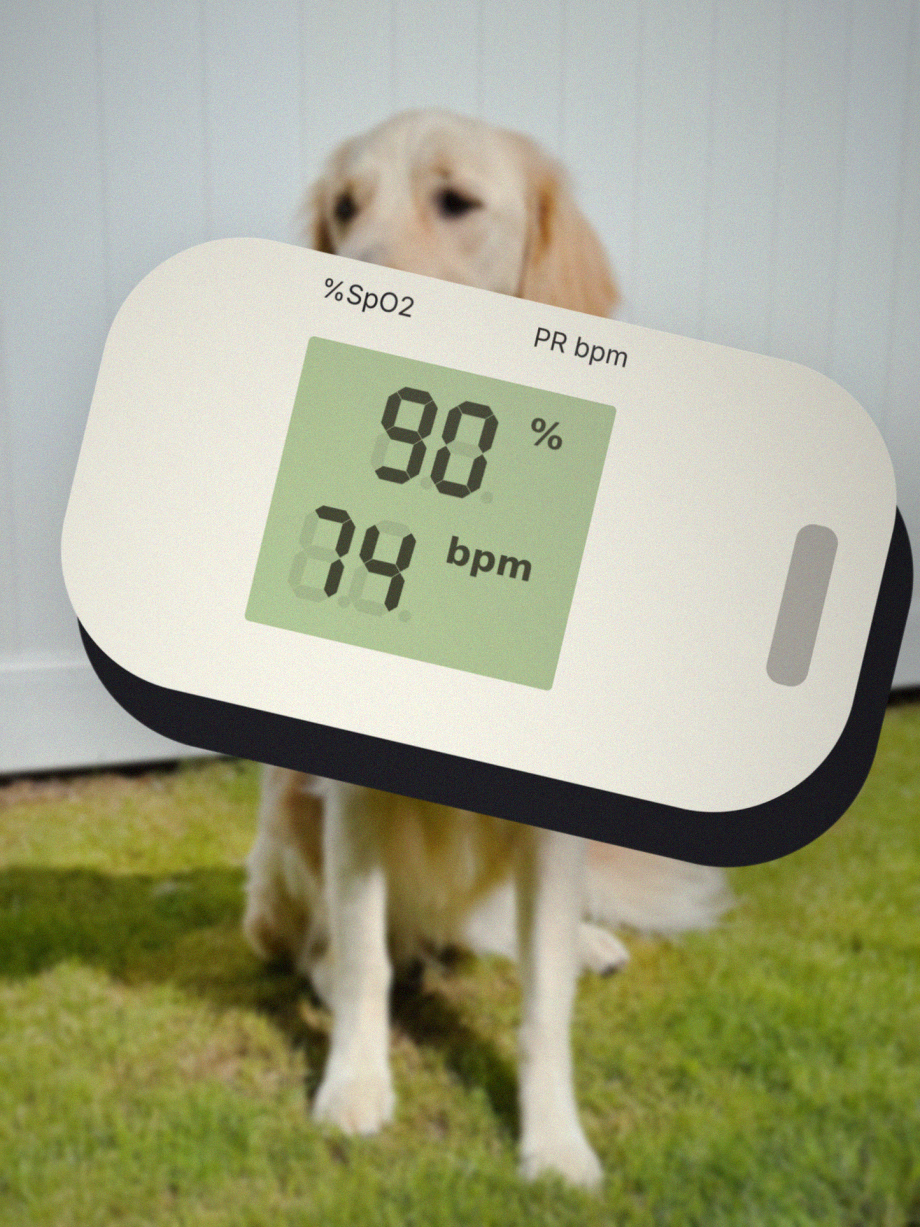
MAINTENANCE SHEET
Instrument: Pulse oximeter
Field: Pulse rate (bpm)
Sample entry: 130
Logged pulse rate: 74
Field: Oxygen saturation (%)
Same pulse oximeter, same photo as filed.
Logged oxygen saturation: 90
